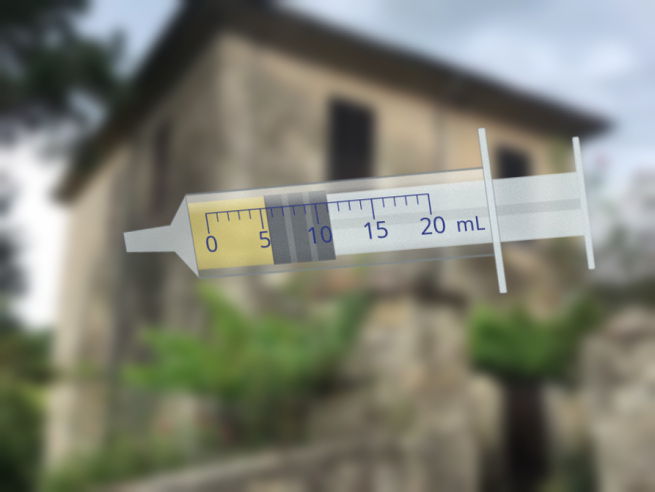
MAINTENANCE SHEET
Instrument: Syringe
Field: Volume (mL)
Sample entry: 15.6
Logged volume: 5.5
